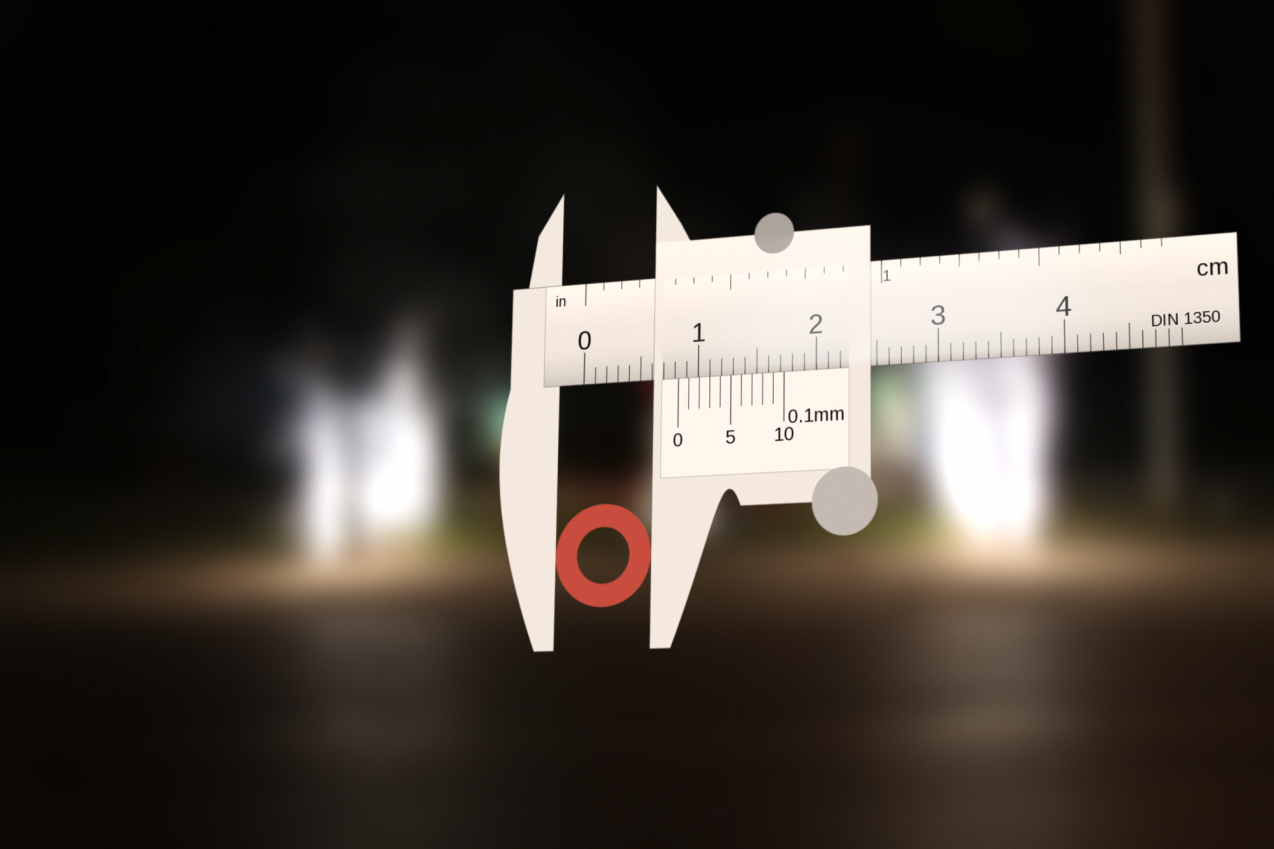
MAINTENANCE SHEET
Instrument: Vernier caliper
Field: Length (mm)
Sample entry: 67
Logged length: 8.3
